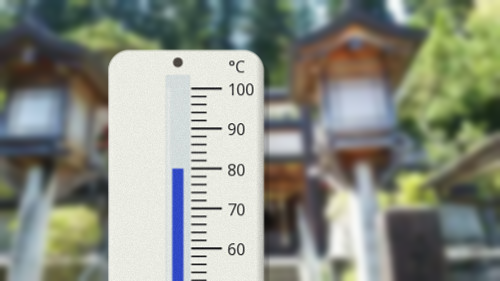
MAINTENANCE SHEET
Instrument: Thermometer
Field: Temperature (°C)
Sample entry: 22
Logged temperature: 80
